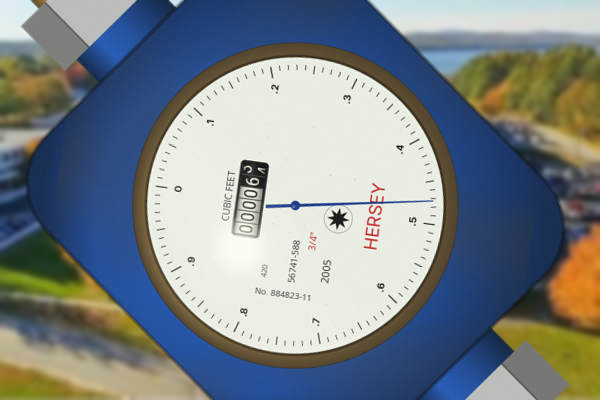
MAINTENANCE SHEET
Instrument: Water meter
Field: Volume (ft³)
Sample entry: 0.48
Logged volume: 63.47
